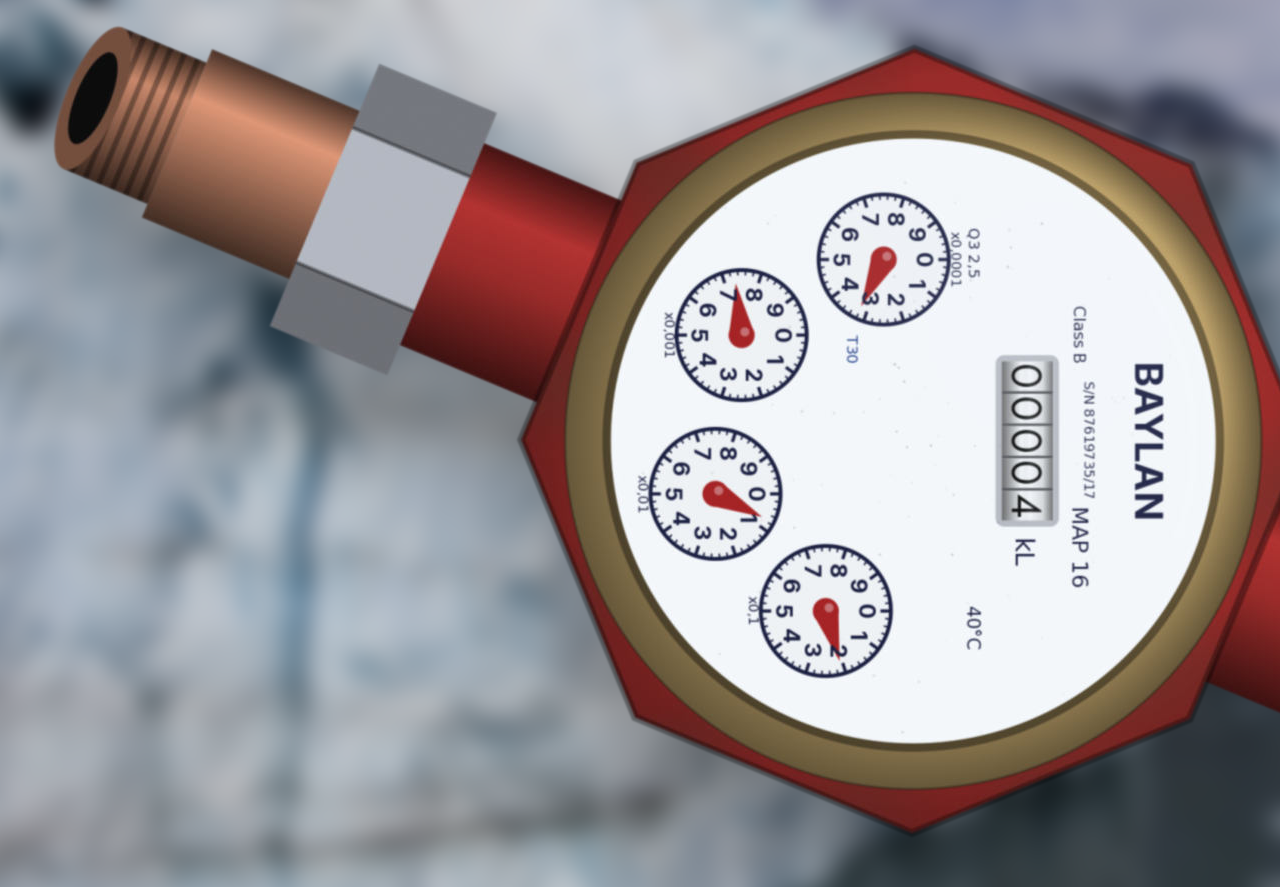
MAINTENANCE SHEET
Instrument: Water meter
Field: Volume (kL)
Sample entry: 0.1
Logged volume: 4.2073
